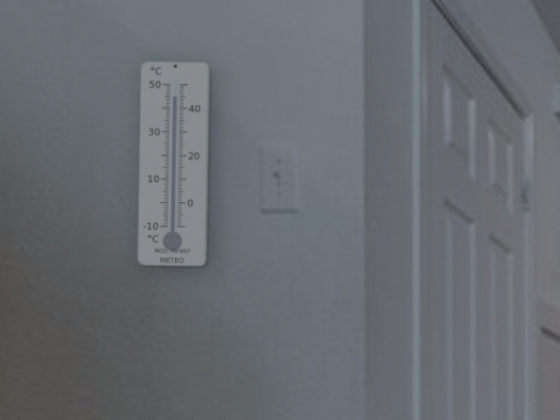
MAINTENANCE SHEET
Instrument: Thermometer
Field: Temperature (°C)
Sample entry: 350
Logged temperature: 45
